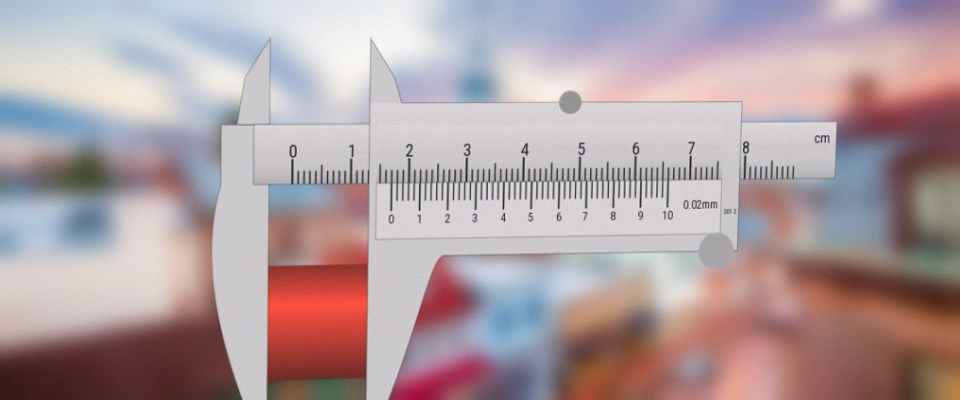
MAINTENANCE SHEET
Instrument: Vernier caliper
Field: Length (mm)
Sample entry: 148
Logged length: 17.0
